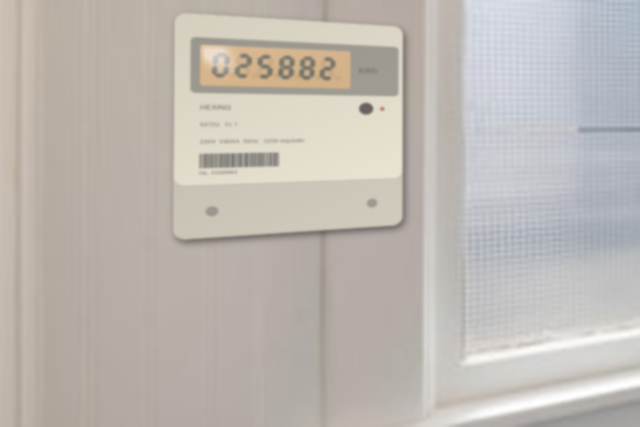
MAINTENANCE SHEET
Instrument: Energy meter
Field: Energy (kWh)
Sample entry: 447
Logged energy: 25882
